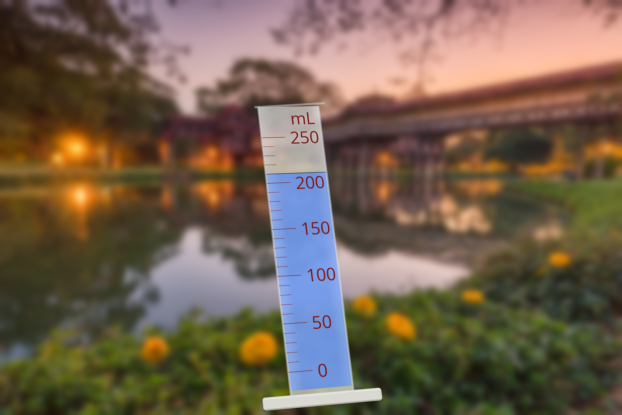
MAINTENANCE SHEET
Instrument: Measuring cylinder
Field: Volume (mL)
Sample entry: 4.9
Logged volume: 210
